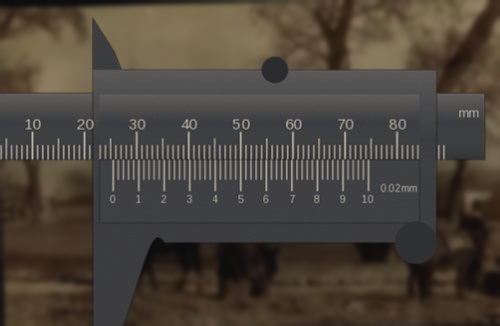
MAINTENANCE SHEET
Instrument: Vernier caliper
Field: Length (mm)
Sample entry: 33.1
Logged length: 25.5
